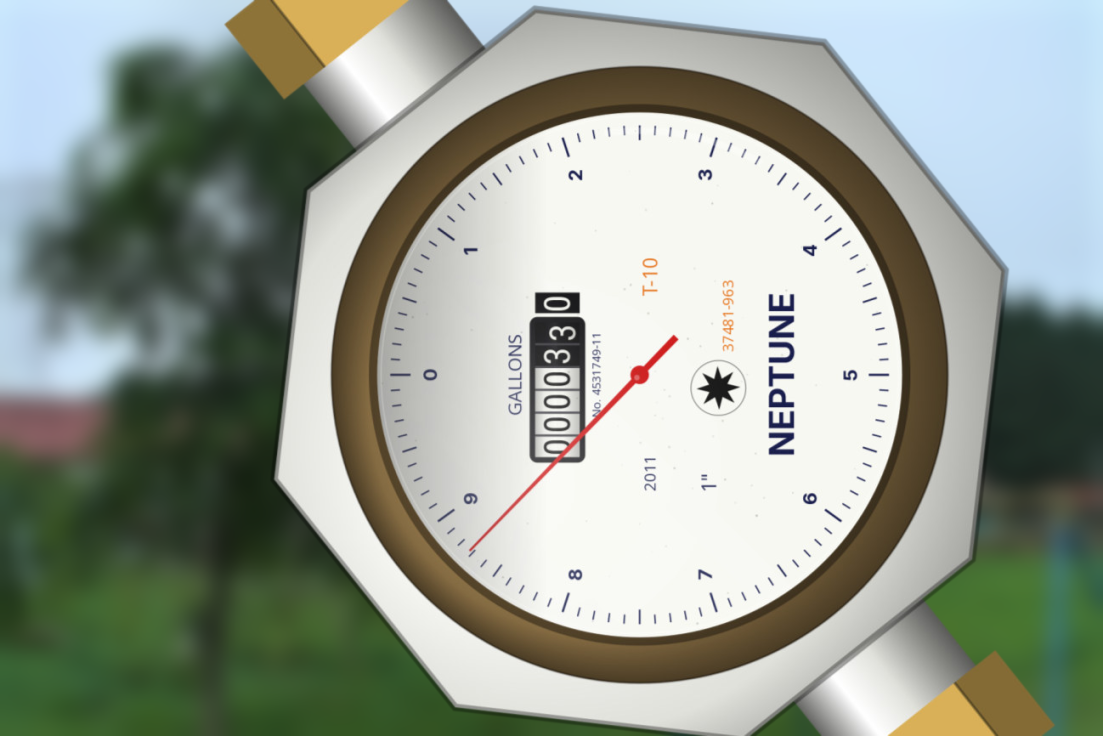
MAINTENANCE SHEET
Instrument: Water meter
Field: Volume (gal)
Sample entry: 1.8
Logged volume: 328.7
